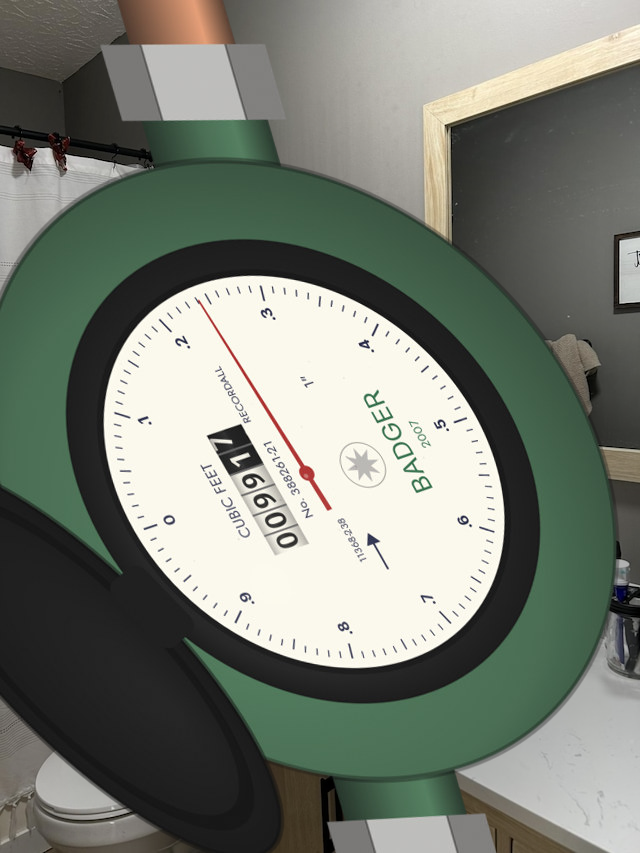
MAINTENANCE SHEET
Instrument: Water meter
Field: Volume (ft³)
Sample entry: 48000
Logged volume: 9917.24
